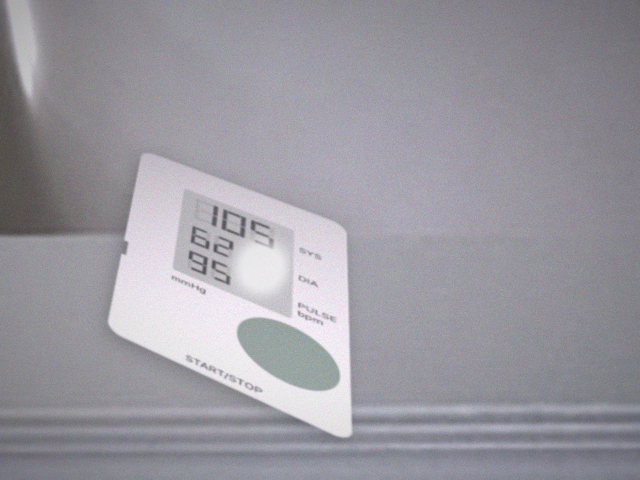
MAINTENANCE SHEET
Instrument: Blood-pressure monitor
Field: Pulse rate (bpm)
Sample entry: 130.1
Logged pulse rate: 95
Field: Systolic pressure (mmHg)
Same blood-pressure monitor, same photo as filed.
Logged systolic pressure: 105
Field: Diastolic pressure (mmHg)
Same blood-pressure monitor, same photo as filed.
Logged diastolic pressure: 62
